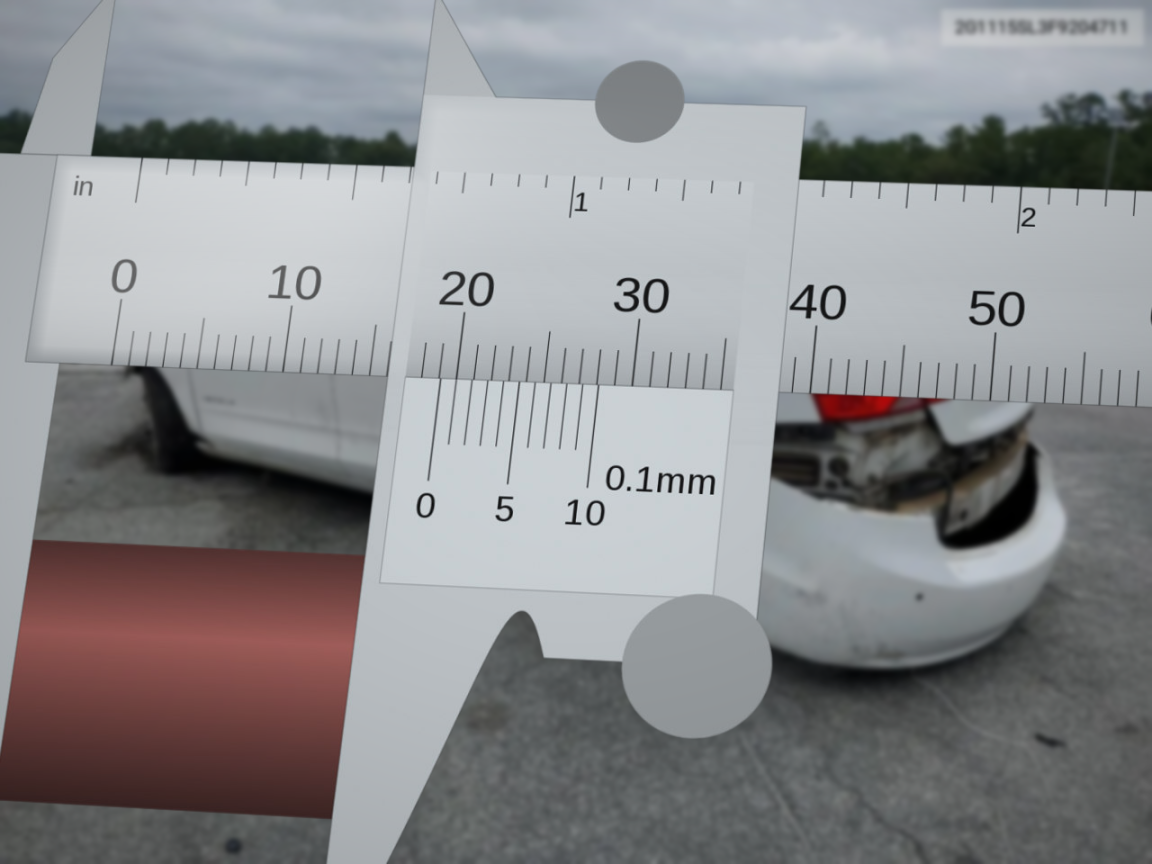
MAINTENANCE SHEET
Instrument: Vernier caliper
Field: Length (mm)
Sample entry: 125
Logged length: 19.1
